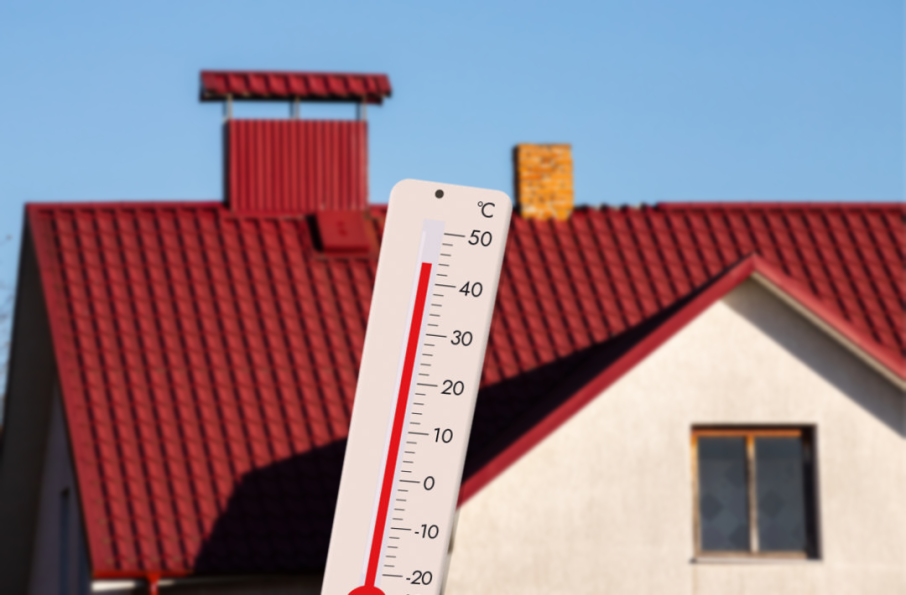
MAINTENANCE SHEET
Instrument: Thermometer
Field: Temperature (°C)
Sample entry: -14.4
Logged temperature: 44
